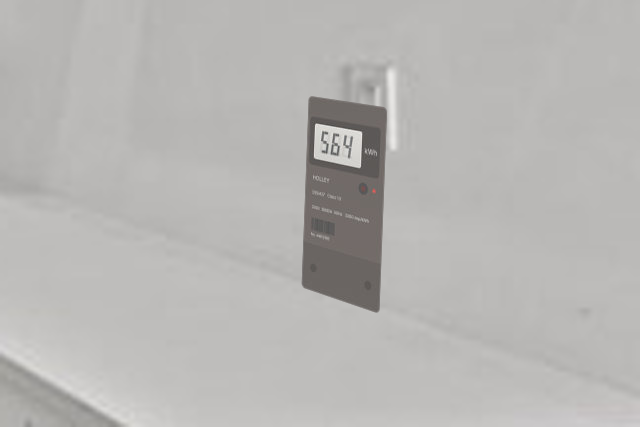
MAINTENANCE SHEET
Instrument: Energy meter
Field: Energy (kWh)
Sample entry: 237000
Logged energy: 564
